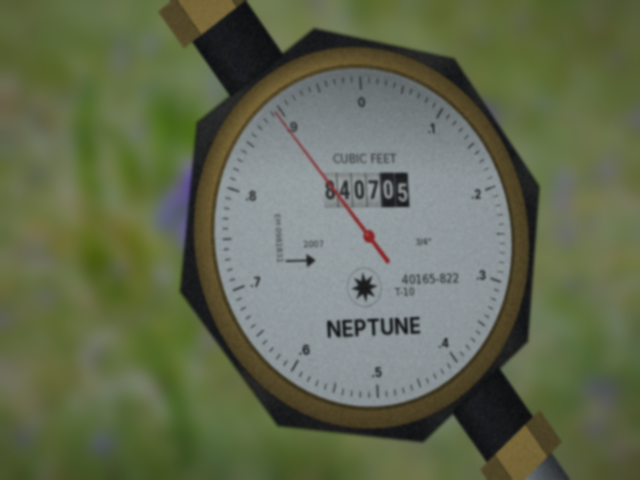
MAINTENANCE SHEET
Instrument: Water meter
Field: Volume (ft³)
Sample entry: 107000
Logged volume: 840704.89
